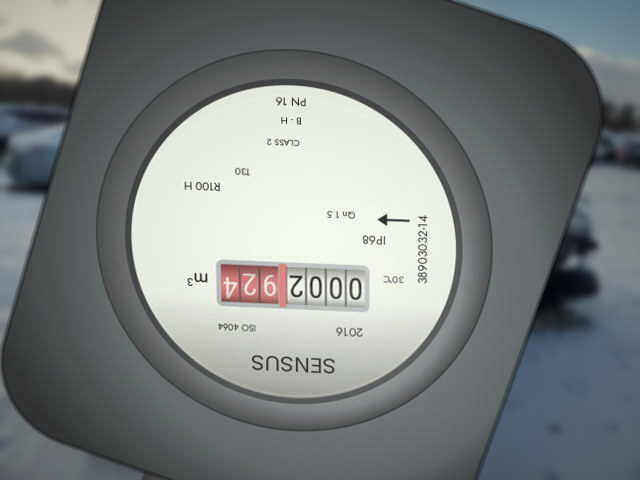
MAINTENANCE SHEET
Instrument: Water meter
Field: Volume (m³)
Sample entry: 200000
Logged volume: 2.924
